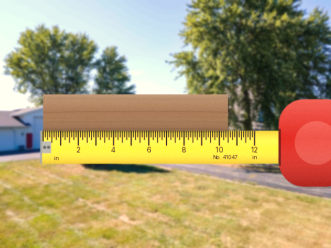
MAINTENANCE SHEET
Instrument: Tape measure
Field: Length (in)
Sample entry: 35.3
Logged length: 10.5
